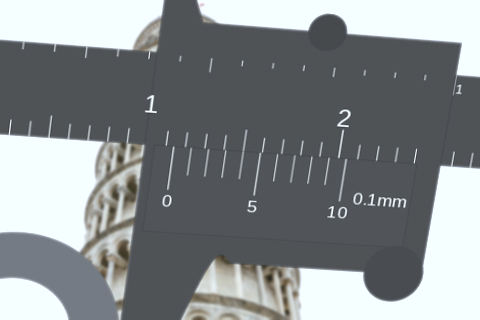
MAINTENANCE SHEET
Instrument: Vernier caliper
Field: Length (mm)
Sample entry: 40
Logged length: 11.4
